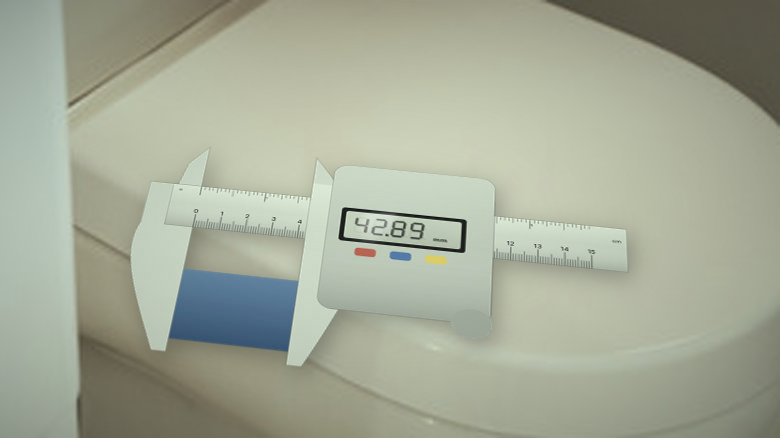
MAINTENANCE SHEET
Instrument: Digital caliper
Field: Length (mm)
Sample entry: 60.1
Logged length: 42.89
